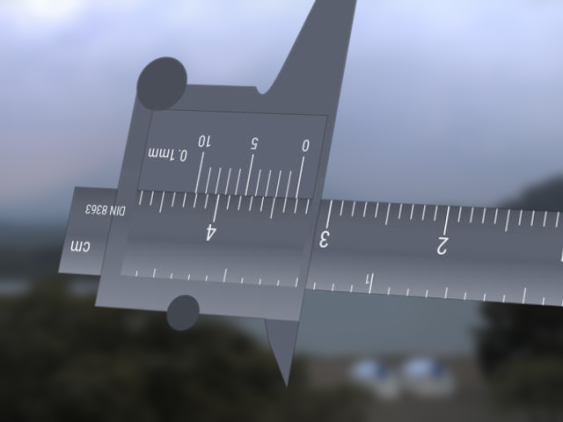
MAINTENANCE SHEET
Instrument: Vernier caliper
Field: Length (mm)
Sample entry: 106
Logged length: 33.1
